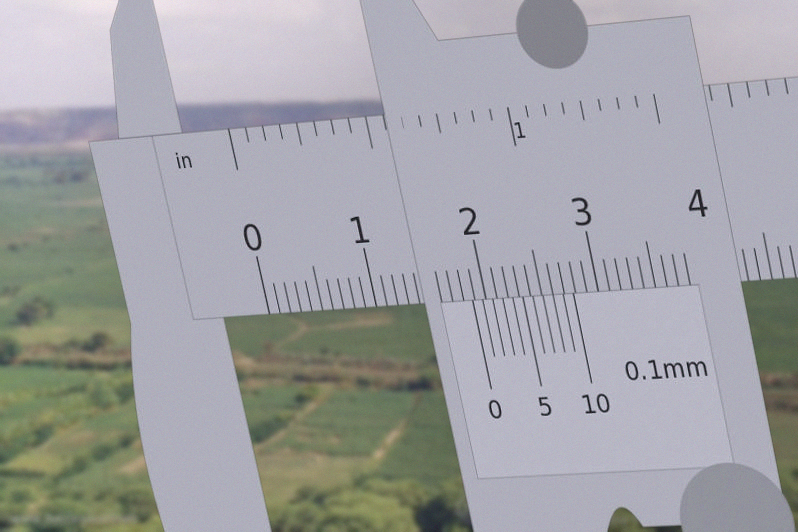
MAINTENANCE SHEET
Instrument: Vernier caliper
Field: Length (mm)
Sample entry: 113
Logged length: 18.8
